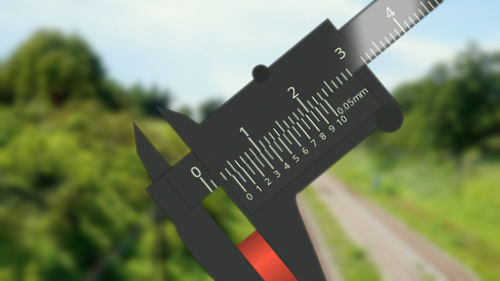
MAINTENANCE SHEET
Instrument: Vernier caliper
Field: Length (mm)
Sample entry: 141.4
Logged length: 4.2
